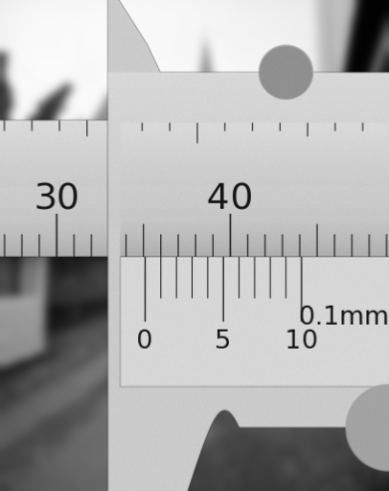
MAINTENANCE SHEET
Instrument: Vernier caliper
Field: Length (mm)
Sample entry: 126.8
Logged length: 35.1
